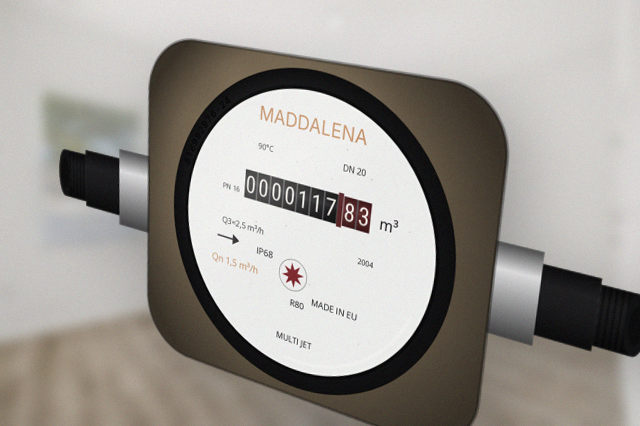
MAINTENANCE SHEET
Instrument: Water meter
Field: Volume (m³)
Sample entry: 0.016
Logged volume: 117.83
